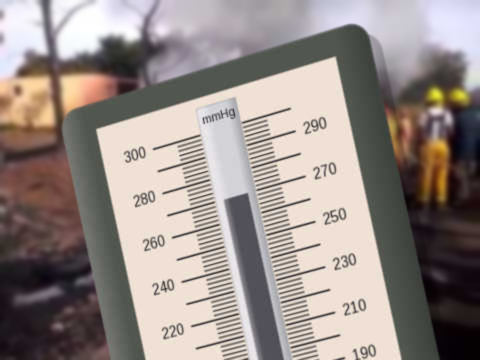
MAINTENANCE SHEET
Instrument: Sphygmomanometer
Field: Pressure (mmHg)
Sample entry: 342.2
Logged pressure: 270
